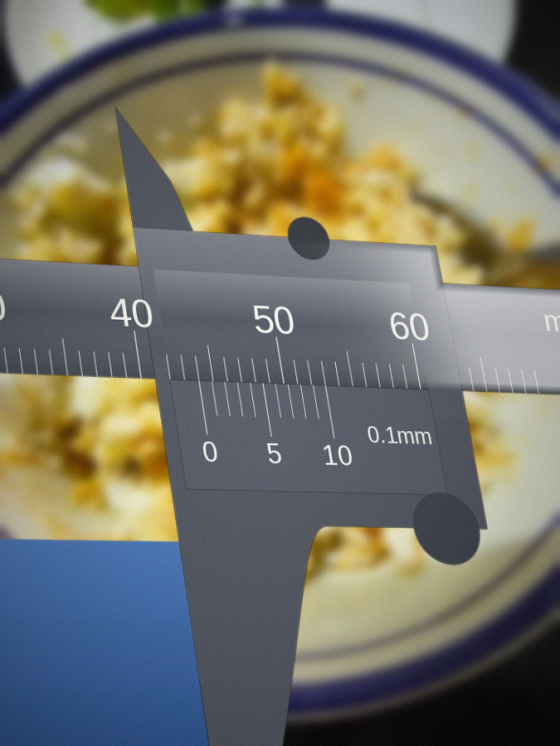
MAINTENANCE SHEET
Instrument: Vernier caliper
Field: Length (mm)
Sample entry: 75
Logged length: 44.0
